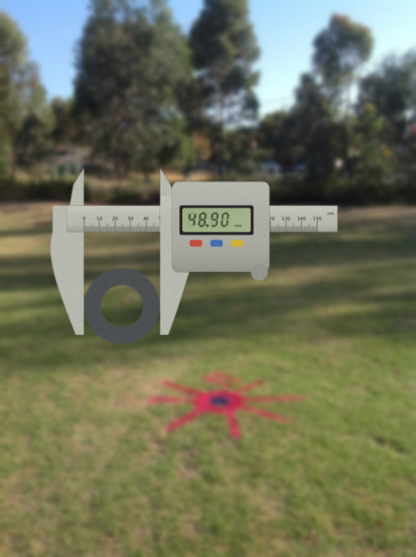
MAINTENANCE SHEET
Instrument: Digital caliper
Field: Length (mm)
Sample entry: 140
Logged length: 48.90
